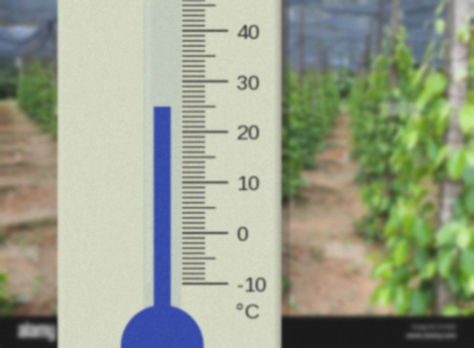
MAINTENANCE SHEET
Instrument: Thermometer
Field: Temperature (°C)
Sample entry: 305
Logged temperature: 25
